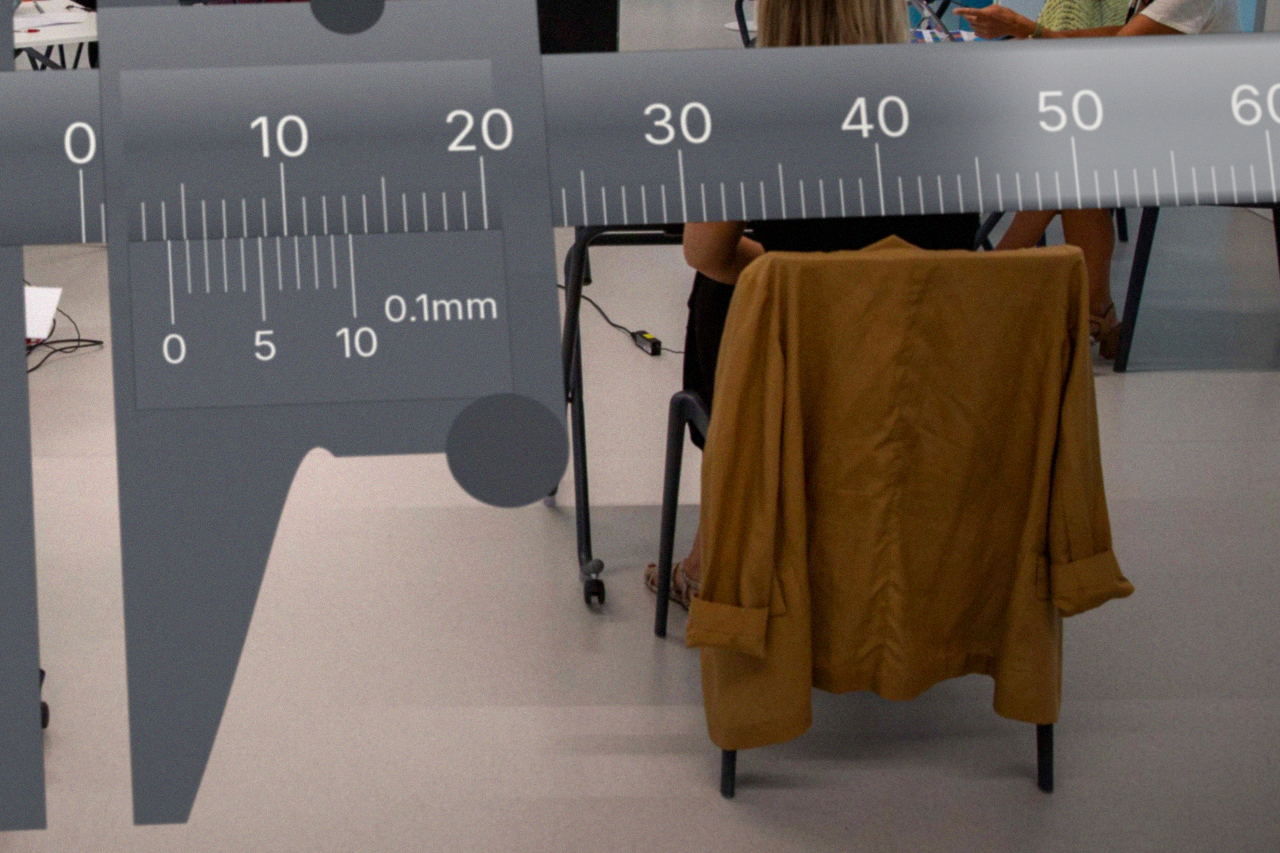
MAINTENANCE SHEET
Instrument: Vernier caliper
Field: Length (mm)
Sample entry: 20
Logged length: 4.2
